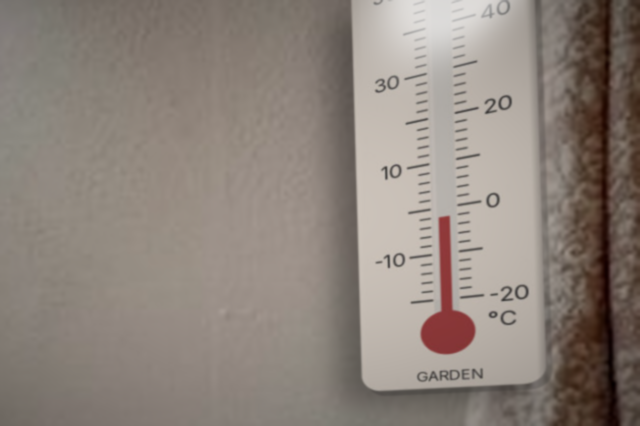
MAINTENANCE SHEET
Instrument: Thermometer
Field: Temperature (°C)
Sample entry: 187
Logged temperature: -2
